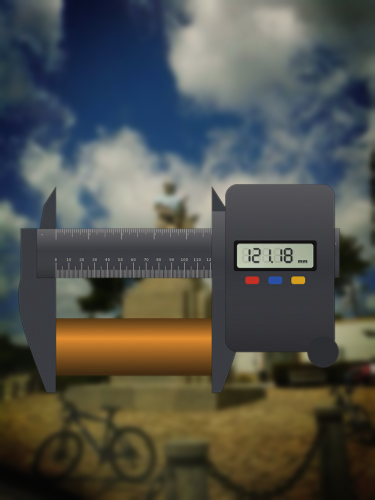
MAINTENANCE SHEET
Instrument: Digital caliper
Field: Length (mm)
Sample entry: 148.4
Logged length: 121.18
